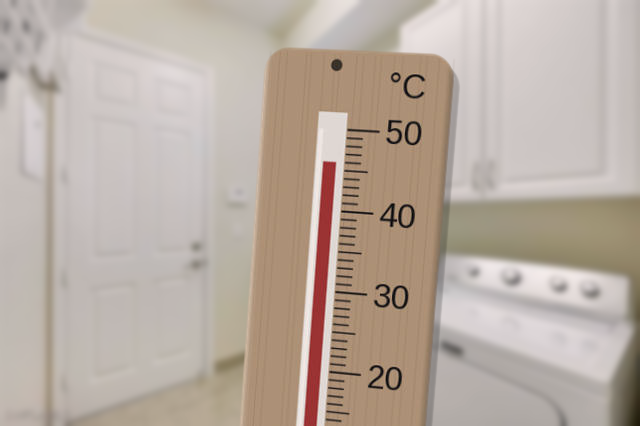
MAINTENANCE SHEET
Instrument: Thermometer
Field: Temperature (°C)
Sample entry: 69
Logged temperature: 46
